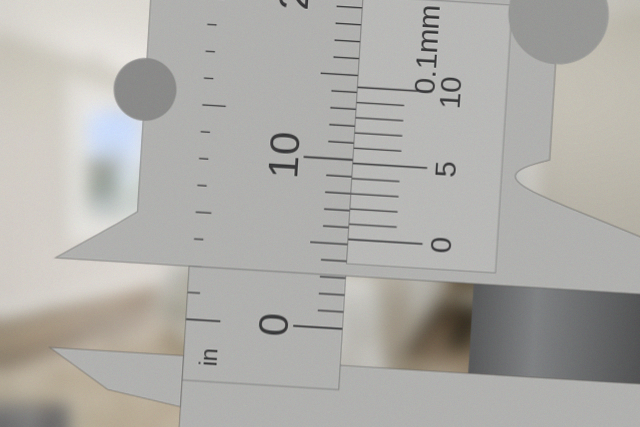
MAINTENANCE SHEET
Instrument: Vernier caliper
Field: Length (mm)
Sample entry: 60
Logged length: 5.3
